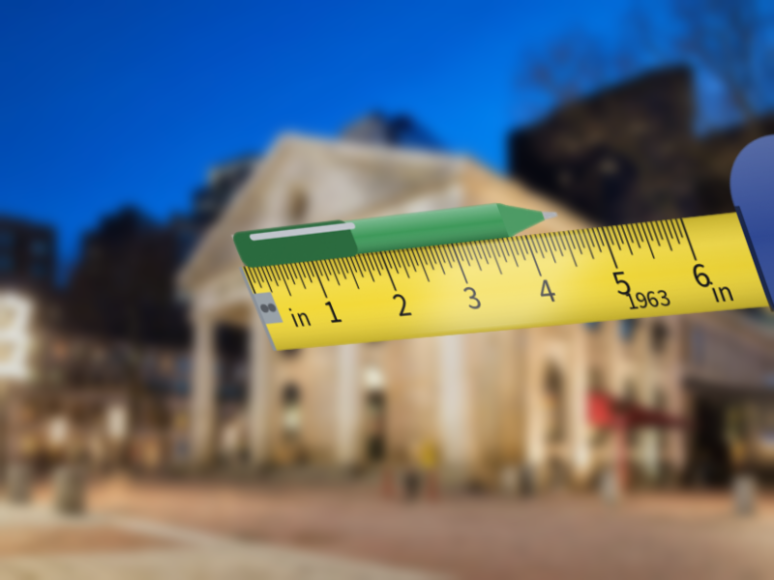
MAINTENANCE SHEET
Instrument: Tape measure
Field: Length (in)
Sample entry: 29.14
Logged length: 4.5
